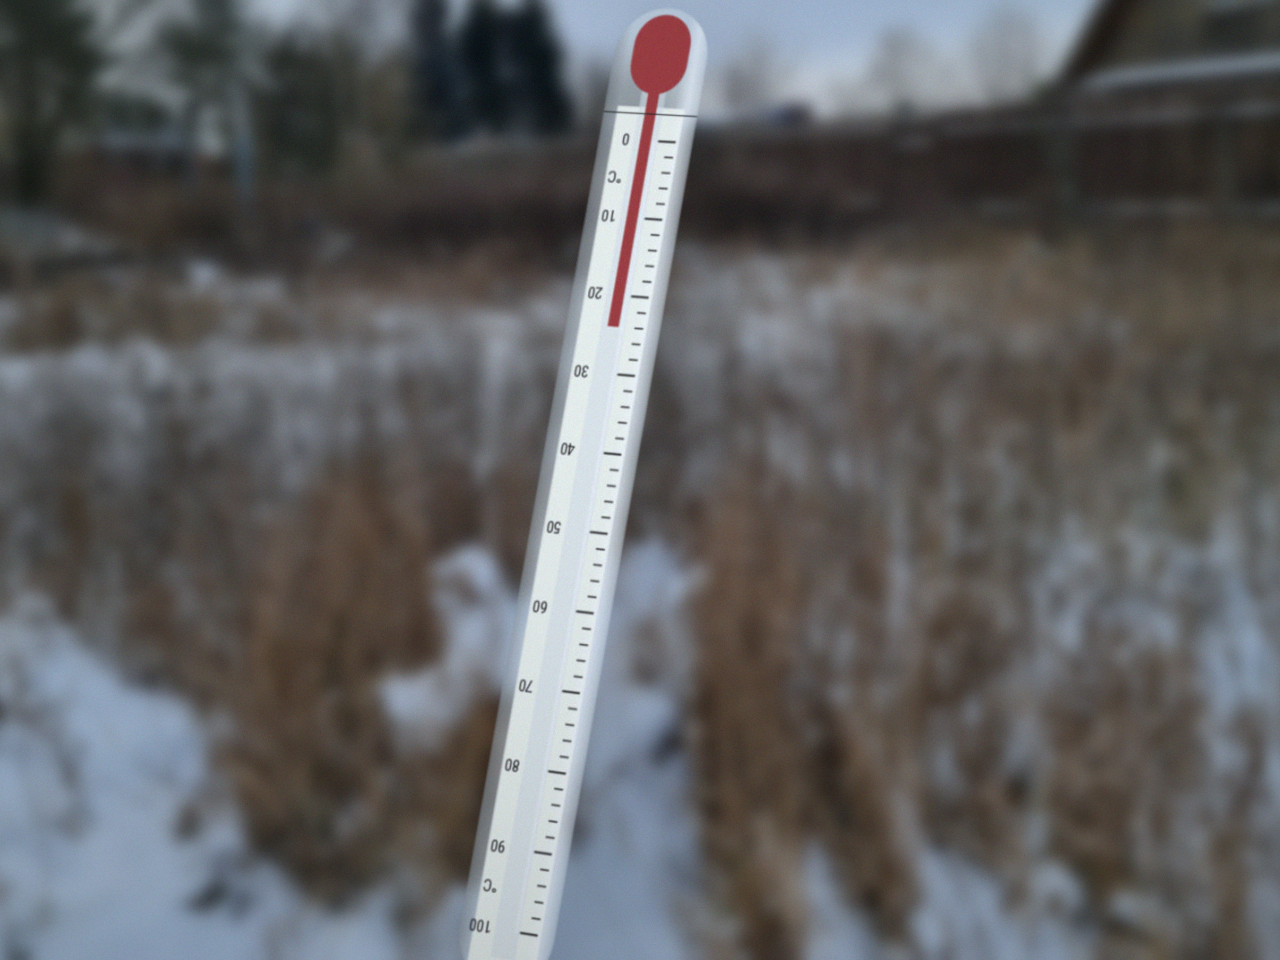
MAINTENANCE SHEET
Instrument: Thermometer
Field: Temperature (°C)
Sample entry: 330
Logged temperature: 24
